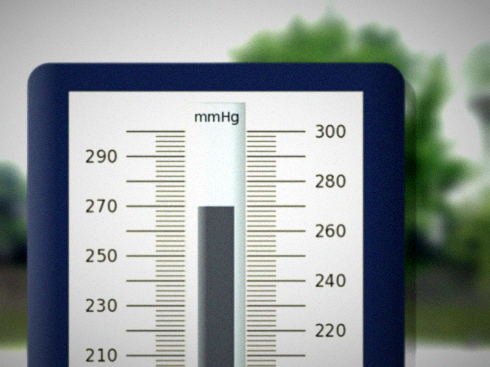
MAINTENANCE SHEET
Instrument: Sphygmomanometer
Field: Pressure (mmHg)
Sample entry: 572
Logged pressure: 270
